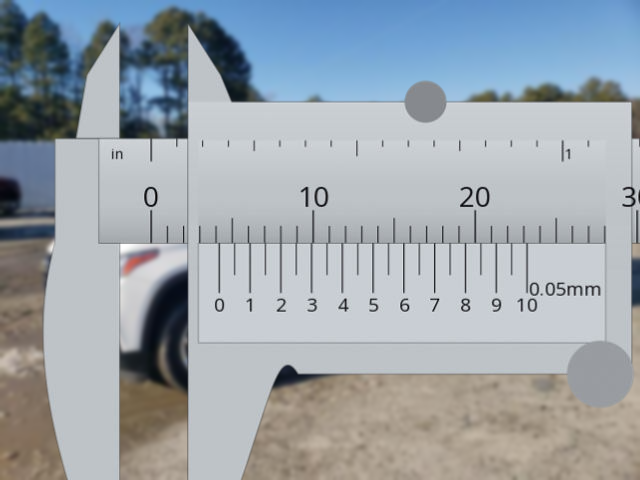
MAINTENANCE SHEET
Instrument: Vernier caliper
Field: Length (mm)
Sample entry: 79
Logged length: 4.2
